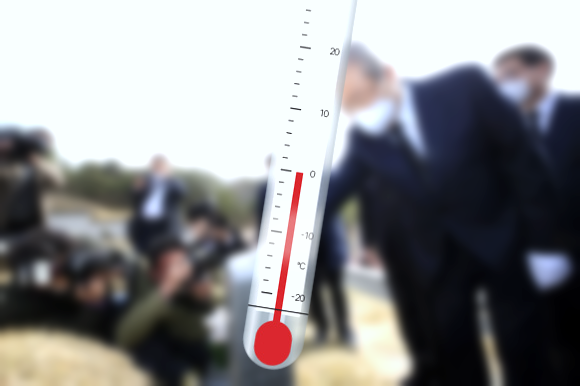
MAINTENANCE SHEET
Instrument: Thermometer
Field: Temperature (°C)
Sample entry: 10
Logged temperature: 0
